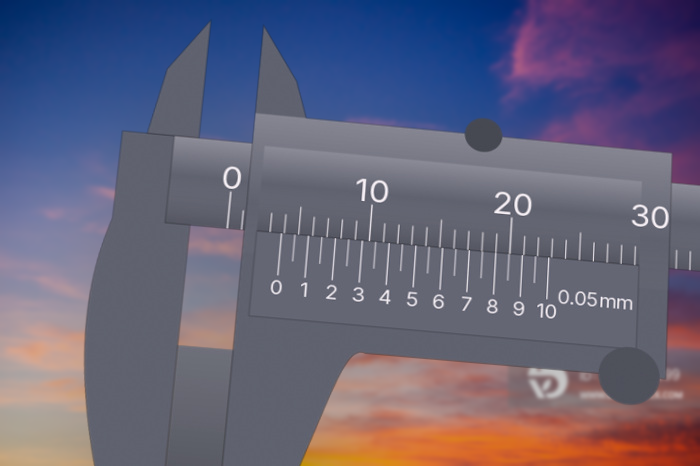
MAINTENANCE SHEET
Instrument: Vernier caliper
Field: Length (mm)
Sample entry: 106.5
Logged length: 3.8
